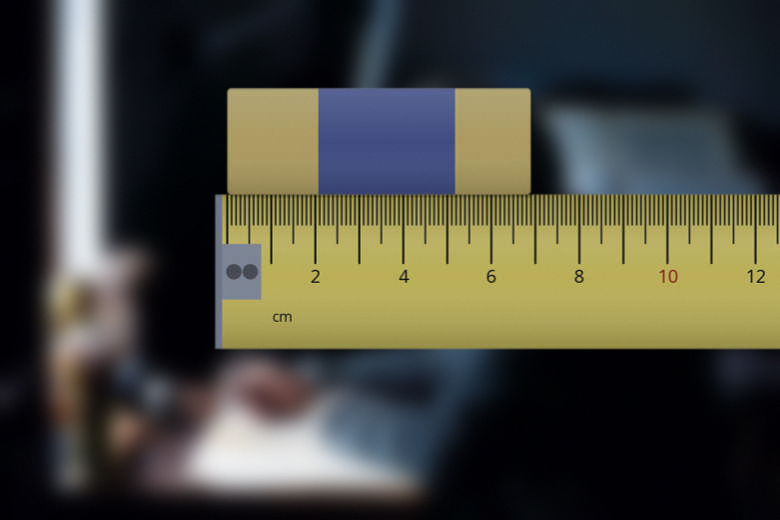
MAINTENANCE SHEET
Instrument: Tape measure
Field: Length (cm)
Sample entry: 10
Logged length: 6.9
